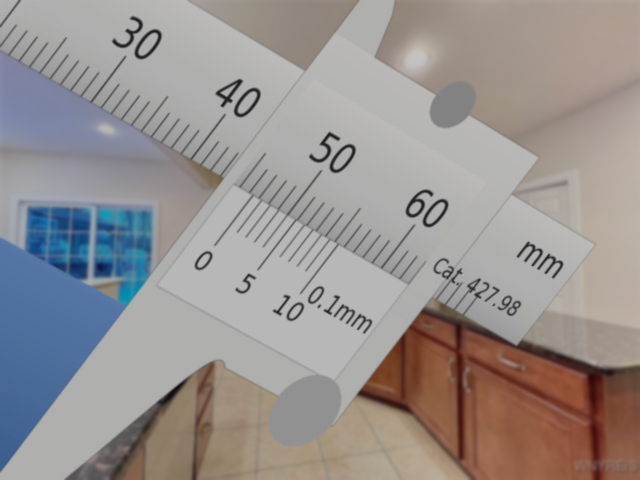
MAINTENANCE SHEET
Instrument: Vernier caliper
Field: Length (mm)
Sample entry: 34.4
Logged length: 46.4
